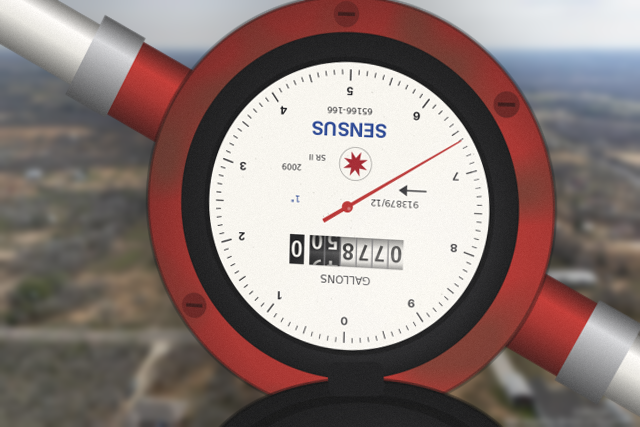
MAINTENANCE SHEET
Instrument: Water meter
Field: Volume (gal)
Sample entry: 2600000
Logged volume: 778496.6
